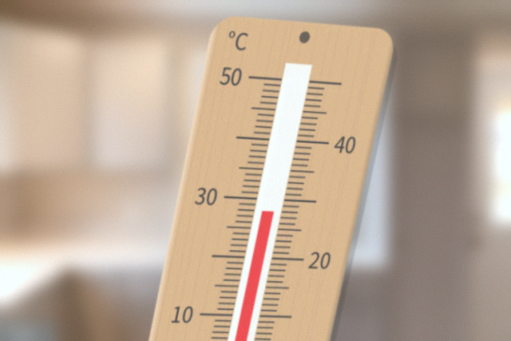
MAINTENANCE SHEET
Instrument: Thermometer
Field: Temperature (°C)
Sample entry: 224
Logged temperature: 28
